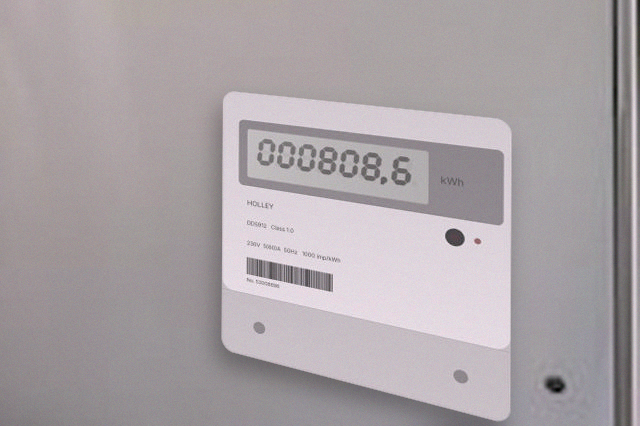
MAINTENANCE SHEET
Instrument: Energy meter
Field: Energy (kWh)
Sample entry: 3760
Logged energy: 808.6
